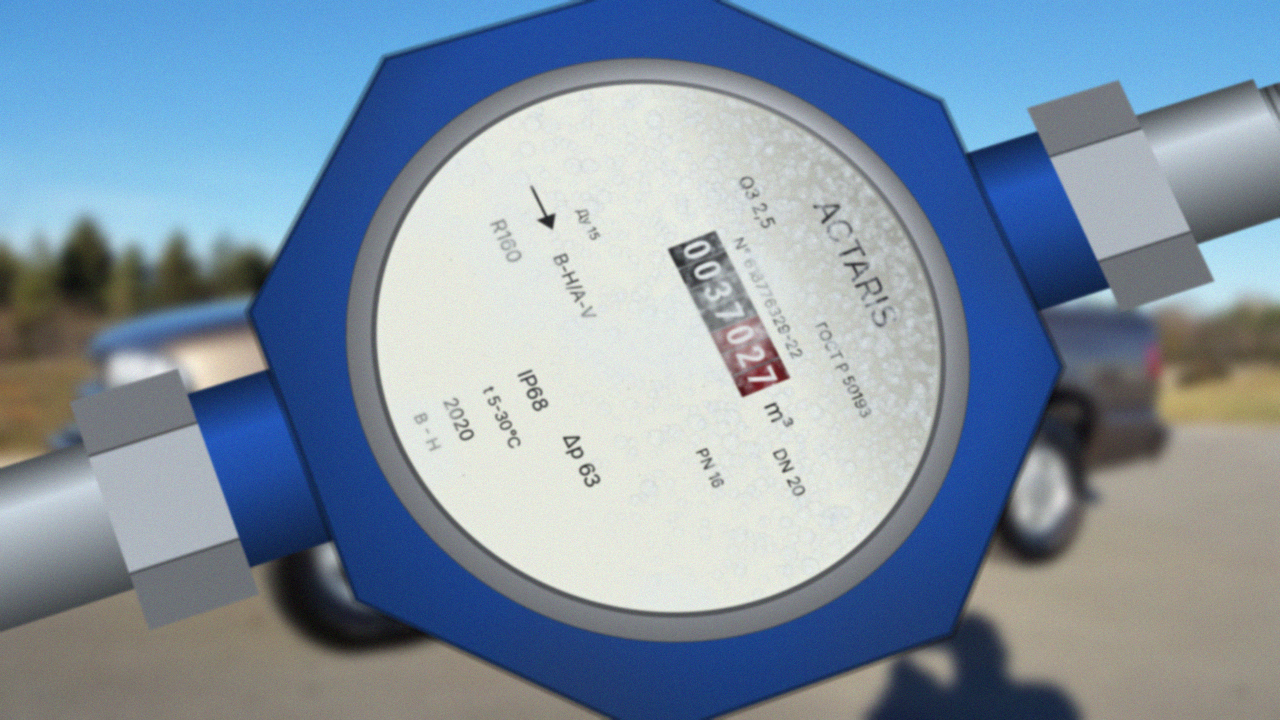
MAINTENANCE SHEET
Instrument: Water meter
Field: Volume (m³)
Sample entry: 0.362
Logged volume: 37.027
